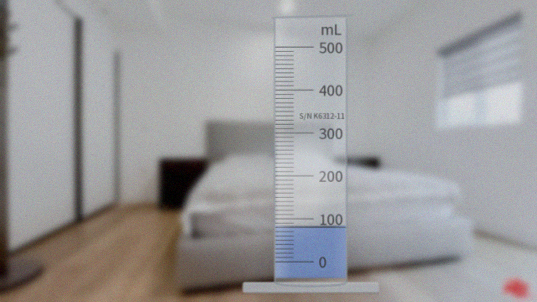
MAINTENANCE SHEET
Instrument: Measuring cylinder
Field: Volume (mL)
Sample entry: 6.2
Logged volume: 80
